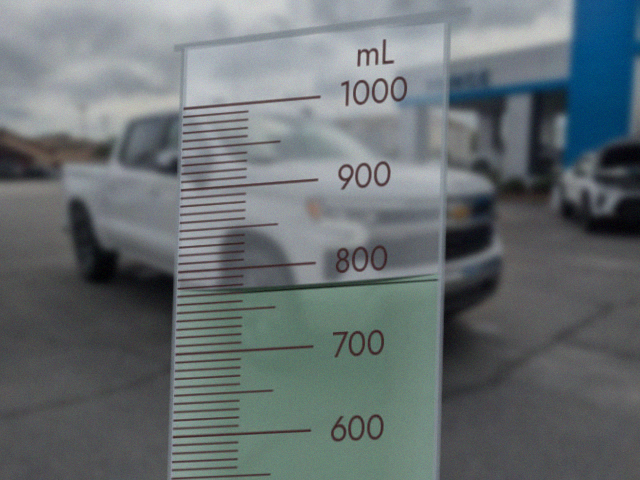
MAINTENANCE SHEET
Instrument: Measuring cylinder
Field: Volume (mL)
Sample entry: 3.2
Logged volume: 770
